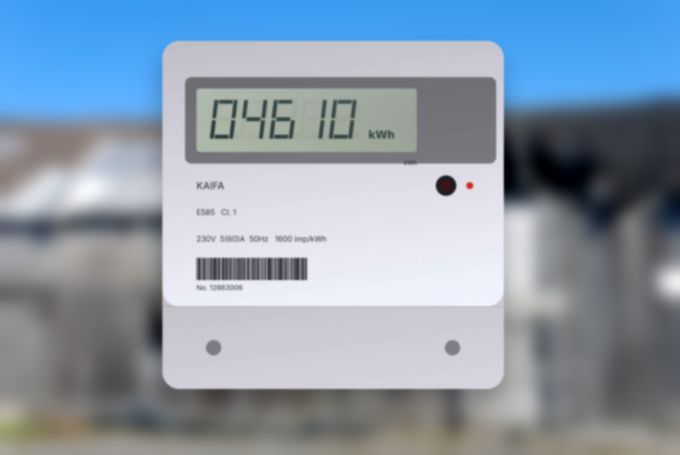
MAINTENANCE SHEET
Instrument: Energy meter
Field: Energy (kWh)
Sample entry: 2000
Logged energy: 4610
